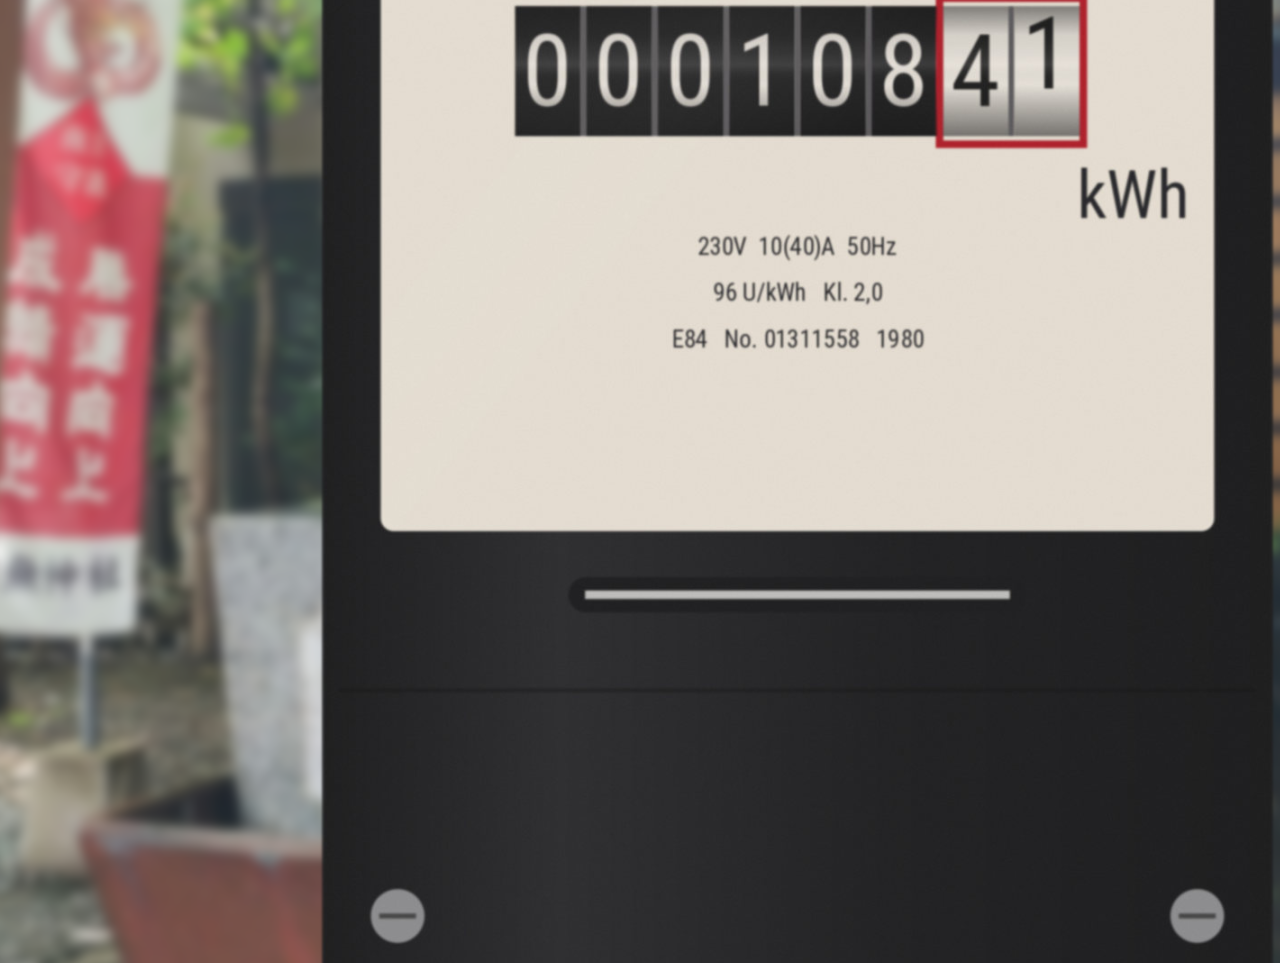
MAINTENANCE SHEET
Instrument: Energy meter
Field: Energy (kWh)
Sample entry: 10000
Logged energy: 108.41
